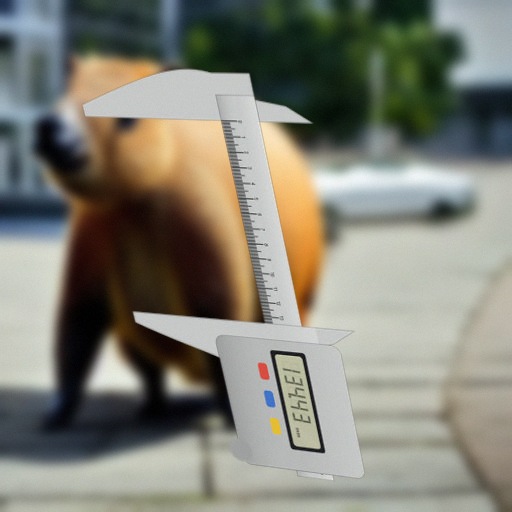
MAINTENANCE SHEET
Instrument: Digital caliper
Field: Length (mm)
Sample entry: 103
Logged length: 134.43
